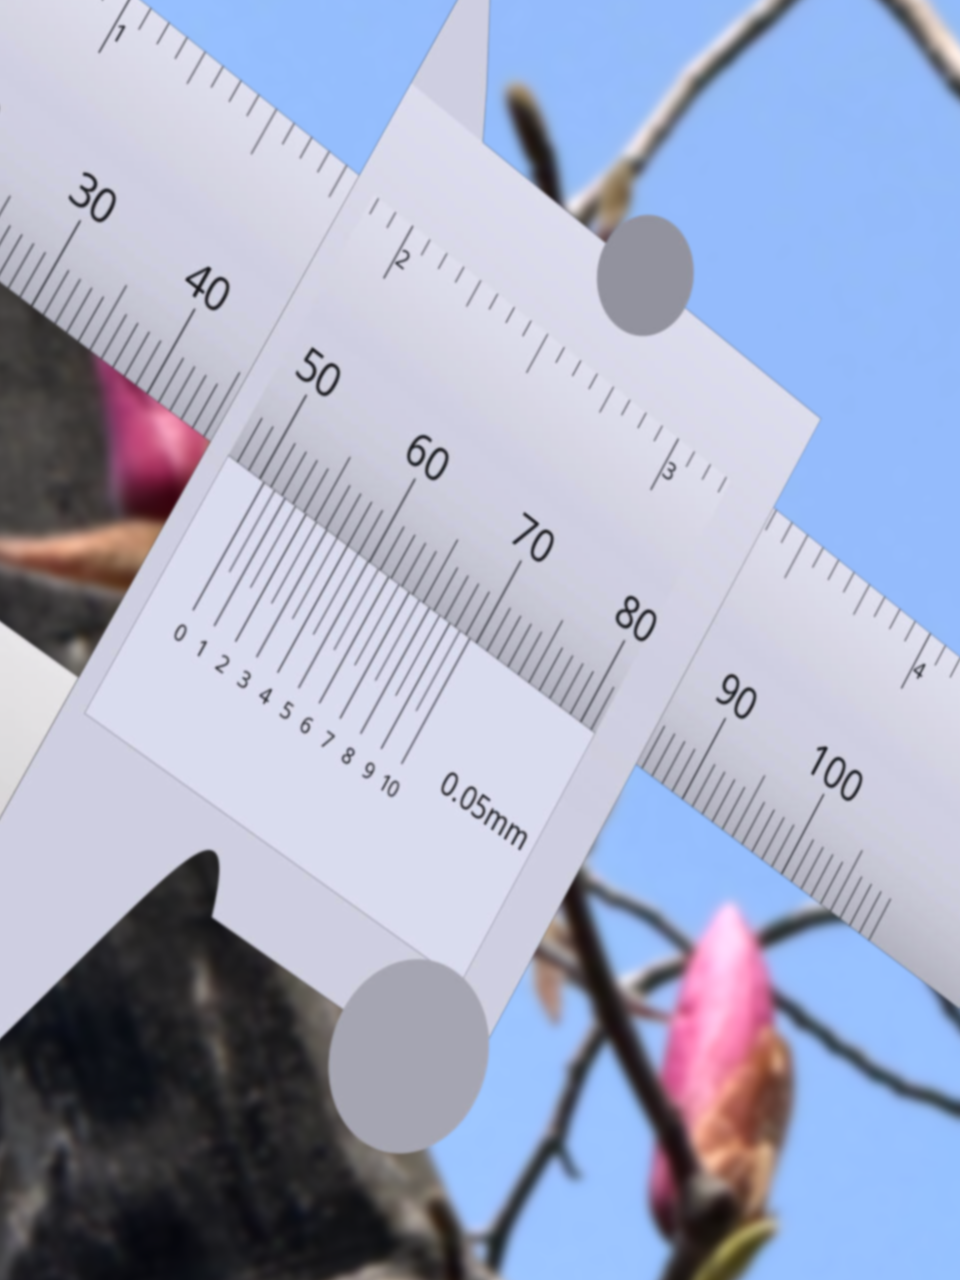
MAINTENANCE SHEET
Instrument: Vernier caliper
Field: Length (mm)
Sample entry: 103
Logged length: 50.4
